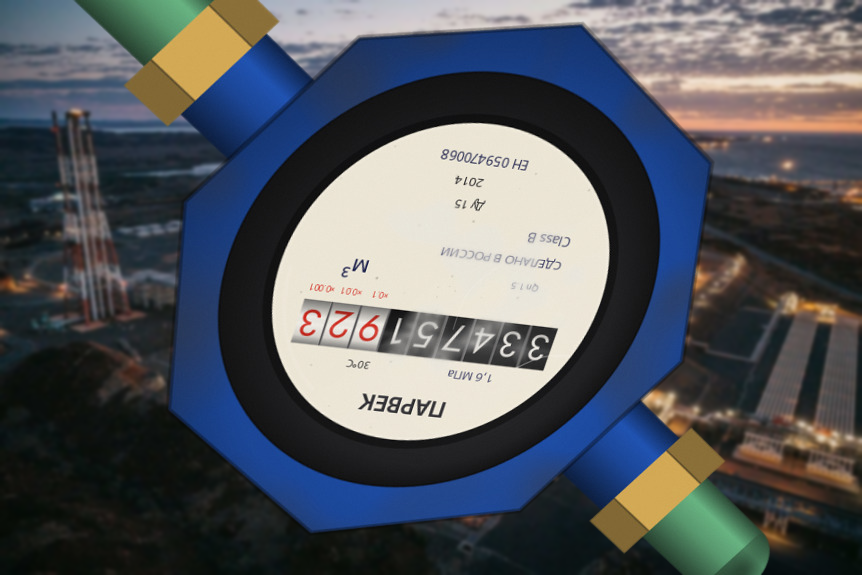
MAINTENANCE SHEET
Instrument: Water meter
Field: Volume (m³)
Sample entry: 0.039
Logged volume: 334751.923
